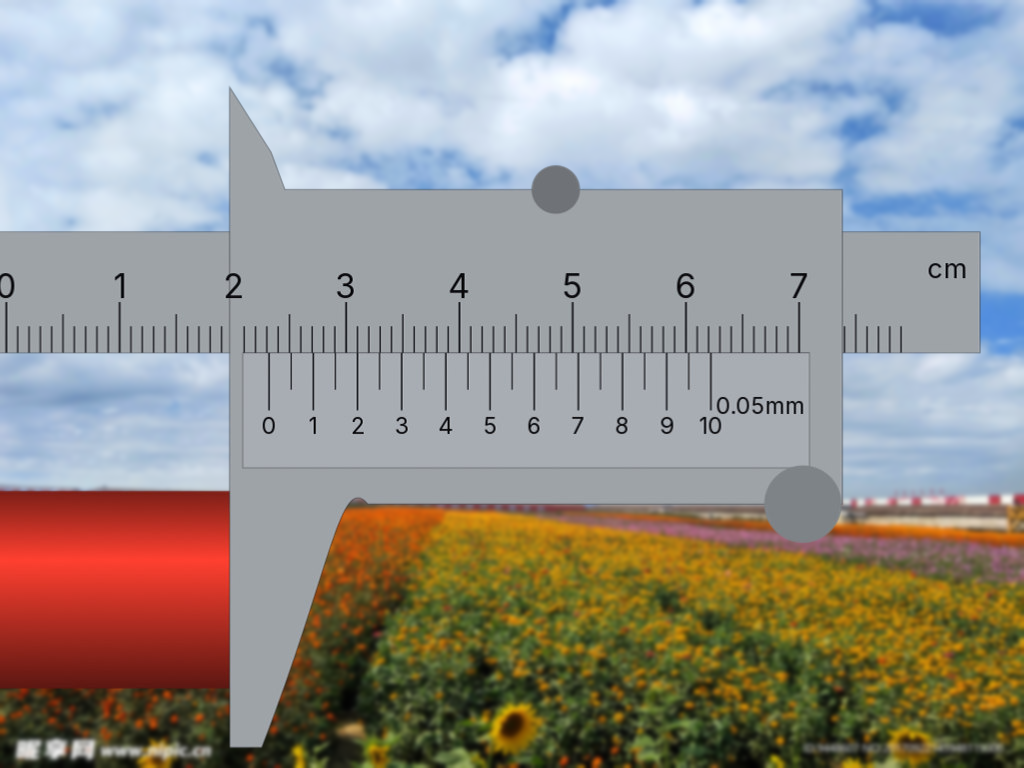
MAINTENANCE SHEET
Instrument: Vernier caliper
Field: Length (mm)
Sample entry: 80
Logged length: 23.2
